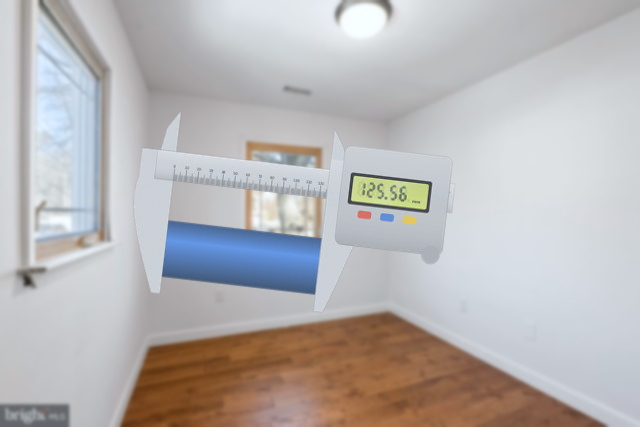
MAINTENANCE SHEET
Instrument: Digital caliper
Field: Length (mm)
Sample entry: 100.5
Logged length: 125.56
